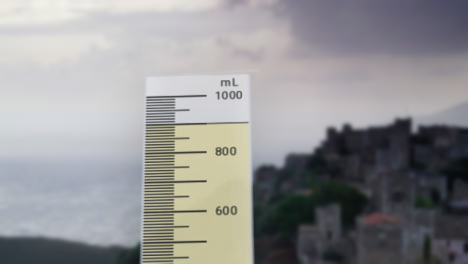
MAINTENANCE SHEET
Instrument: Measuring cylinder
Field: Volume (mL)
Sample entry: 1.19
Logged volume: 900
